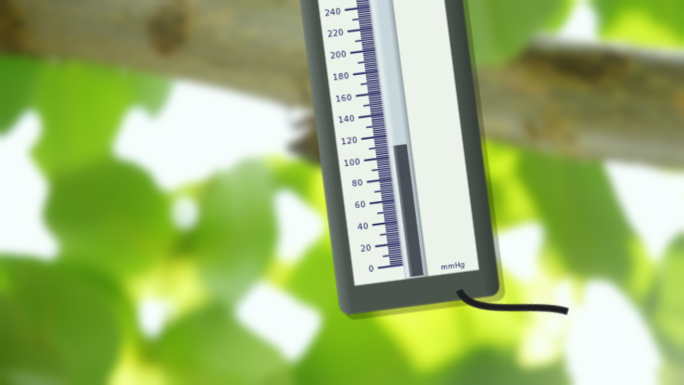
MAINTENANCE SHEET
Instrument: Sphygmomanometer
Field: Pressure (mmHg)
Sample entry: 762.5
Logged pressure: 110
